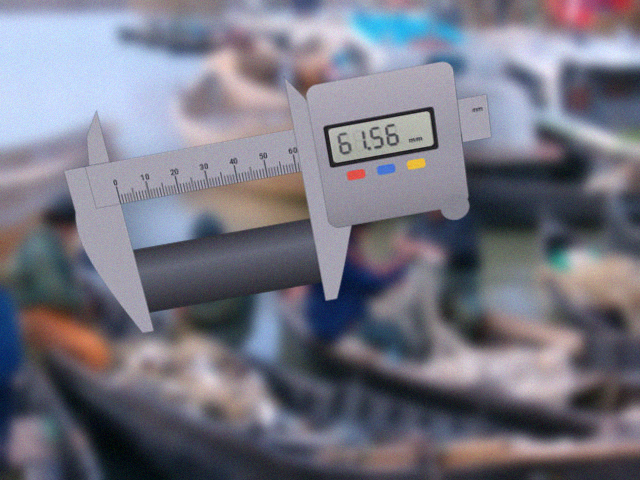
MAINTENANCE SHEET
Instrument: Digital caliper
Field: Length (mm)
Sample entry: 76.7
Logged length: 61.56
